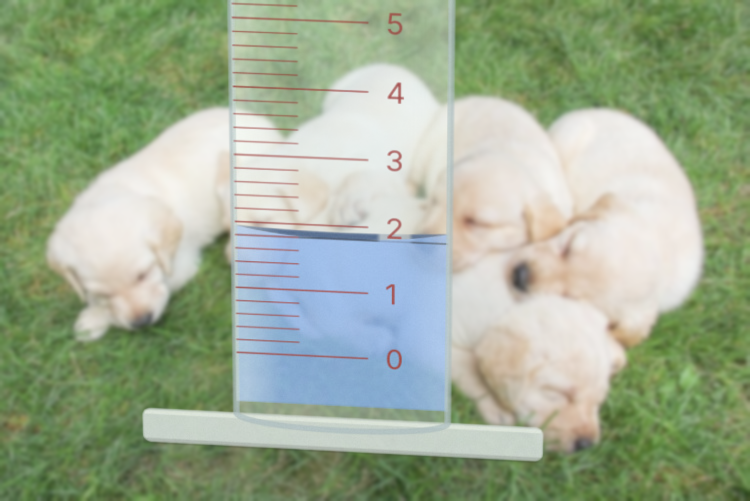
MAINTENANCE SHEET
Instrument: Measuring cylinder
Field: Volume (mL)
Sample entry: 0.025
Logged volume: 1.8
